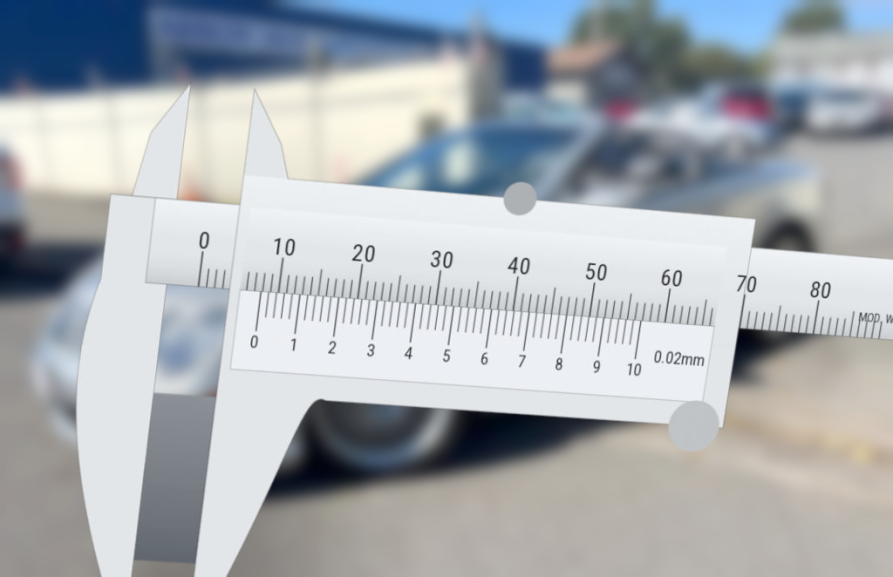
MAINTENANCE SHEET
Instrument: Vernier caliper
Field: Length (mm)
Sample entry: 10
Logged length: 7.8
